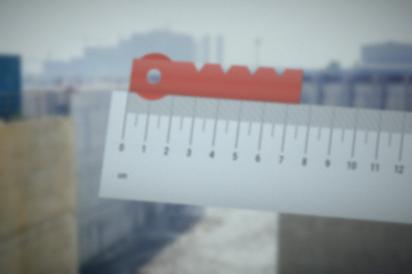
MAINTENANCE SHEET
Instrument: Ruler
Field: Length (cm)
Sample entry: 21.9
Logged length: 7.5
